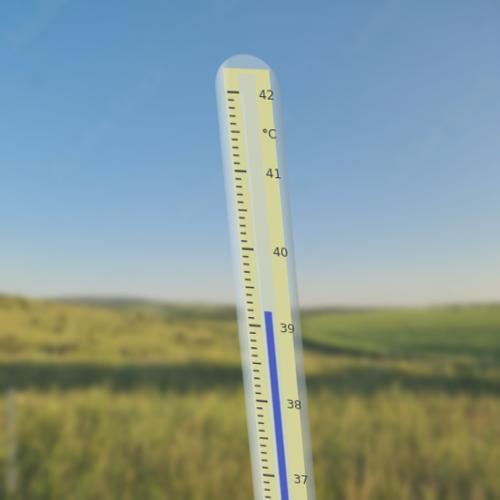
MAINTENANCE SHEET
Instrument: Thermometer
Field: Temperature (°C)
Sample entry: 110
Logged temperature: 39.2
